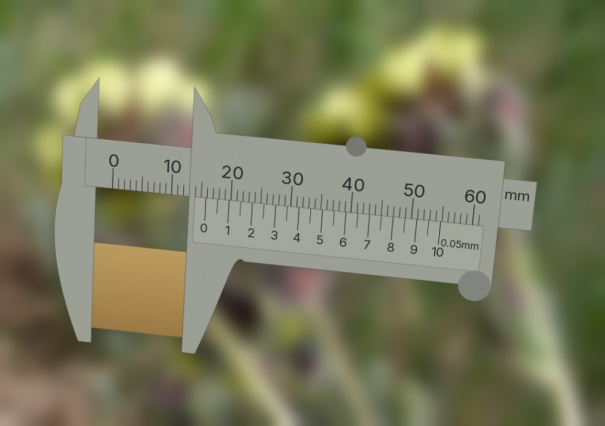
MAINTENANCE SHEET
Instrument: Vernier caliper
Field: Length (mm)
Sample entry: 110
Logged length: 15.8
